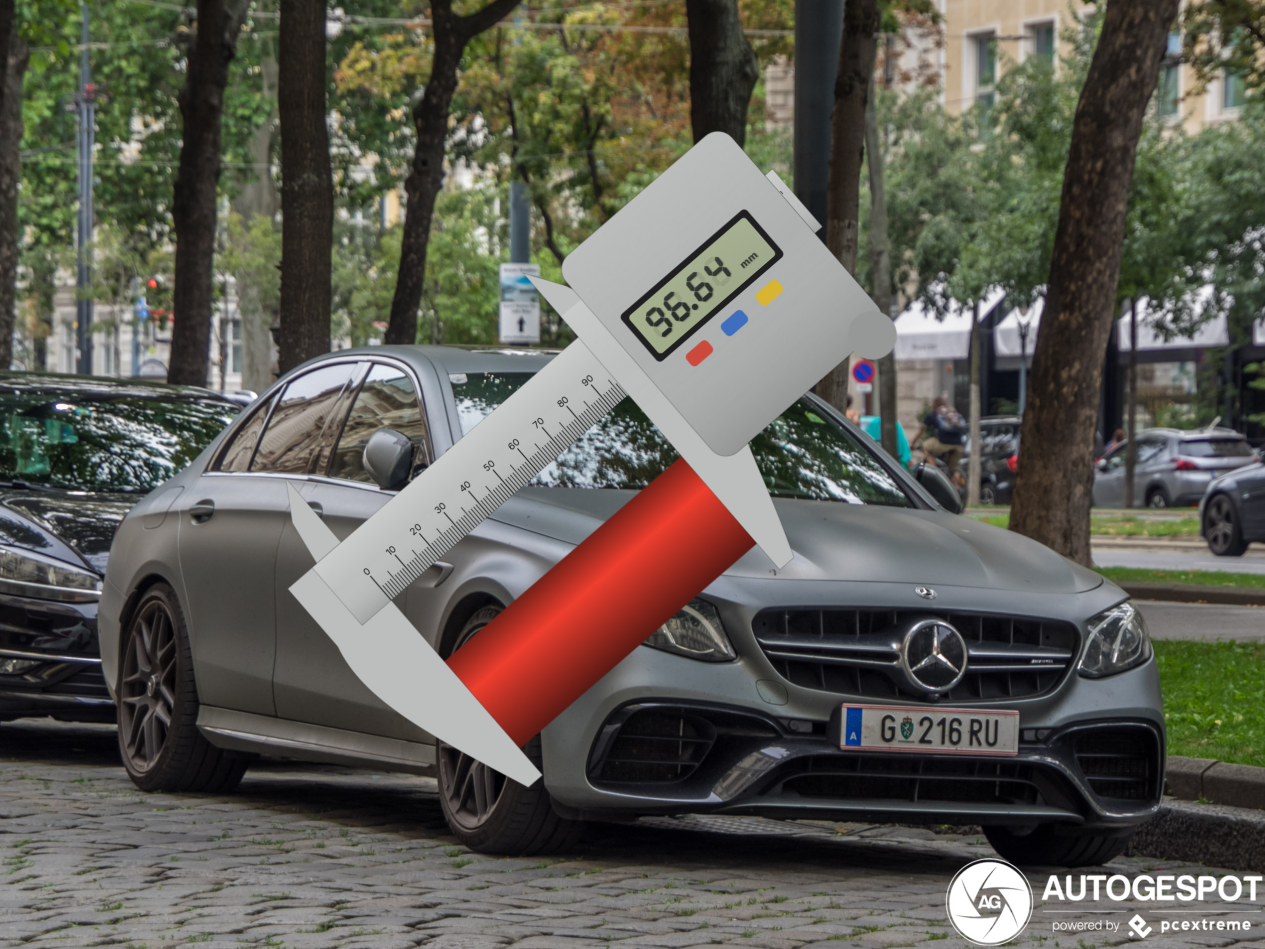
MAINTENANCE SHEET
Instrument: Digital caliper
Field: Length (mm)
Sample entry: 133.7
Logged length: 96.64
